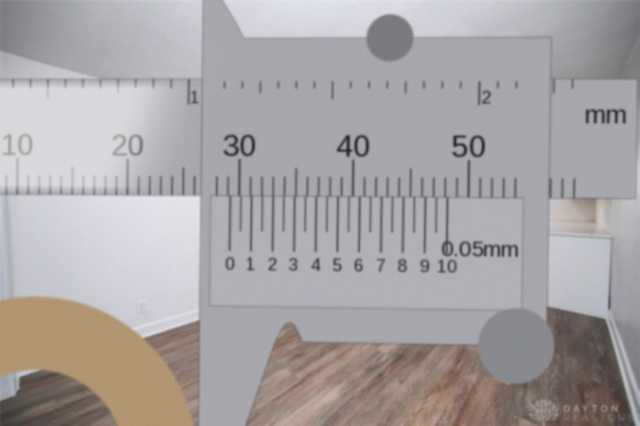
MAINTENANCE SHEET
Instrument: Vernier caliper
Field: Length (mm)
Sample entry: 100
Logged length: 29.2
